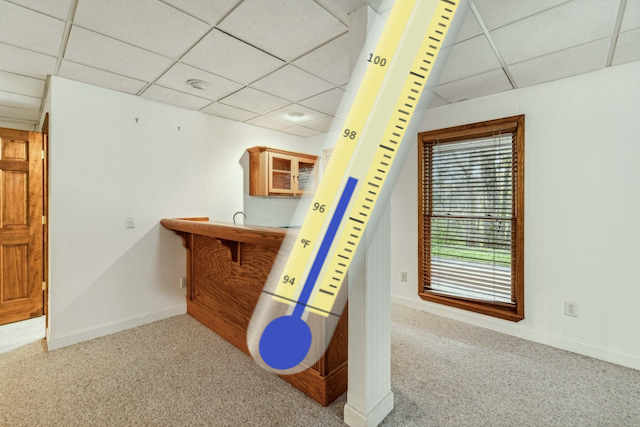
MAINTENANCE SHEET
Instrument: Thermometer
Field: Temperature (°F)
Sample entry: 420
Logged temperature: 97
